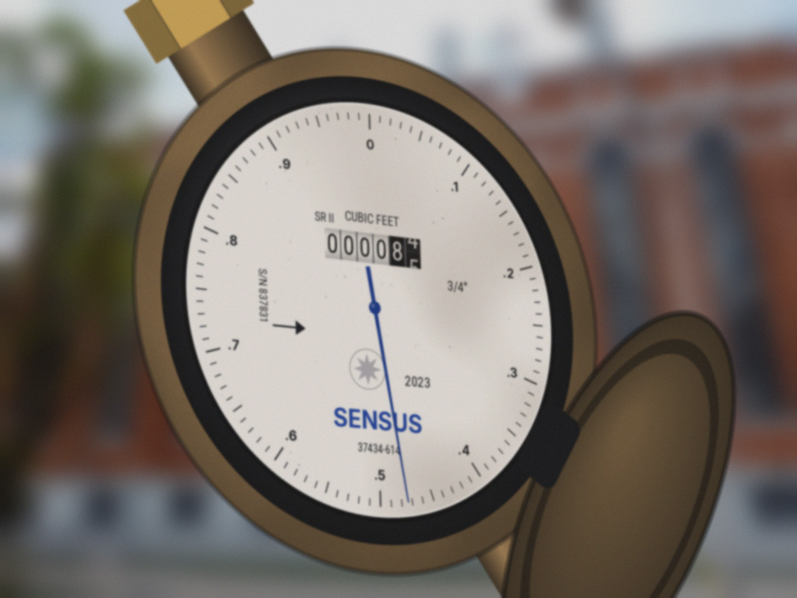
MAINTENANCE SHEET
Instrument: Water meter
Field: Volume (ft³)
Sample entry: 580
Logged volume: 84.47
